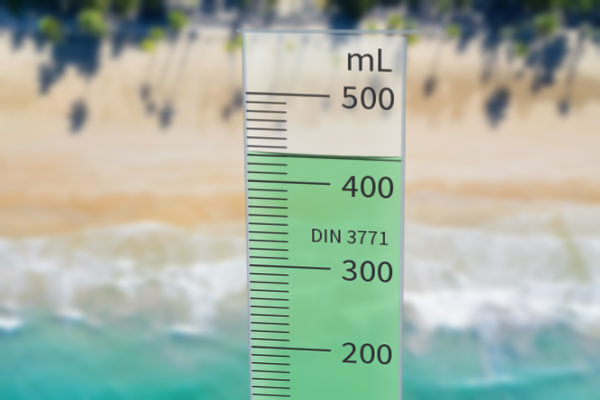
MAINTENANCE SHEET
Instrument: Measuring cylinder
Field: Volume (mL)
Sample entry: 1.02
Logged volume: 430
